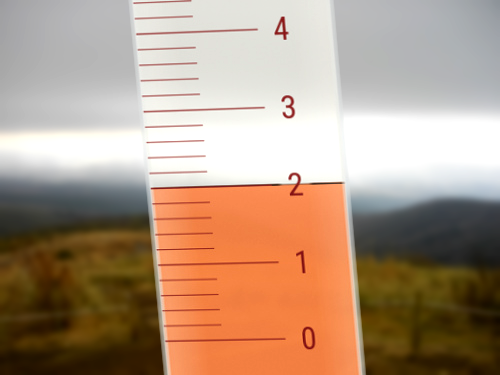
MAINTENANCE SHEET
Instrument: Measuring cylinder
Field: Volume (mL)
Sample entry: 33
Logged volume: 2
